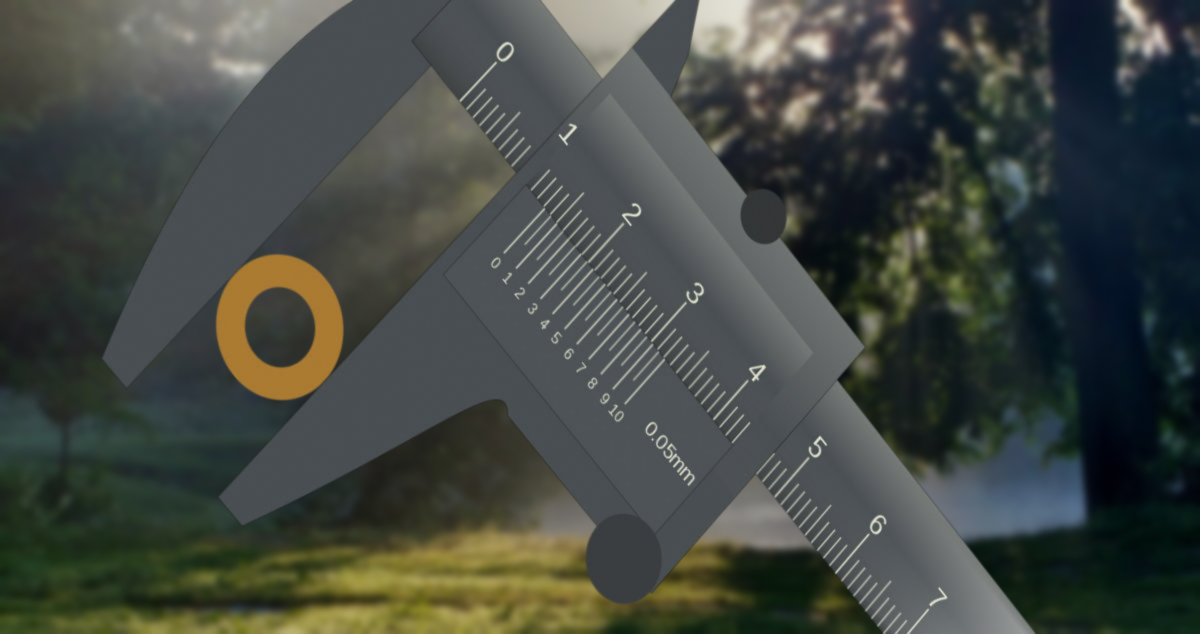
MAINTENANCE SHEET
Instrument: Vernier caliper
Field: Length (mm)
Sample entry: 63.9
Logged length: 13.2
